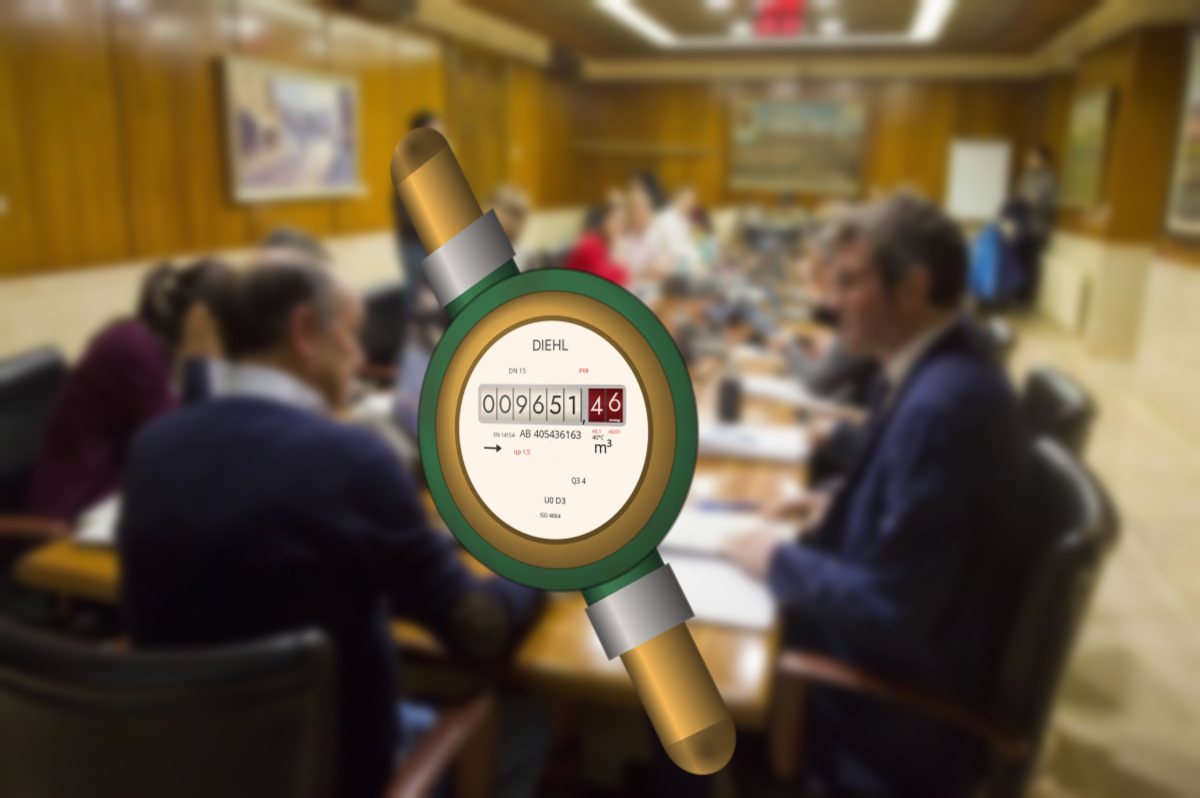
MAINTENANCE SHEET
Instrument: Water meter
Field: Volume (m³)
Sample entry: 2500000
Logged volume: 9651.46
